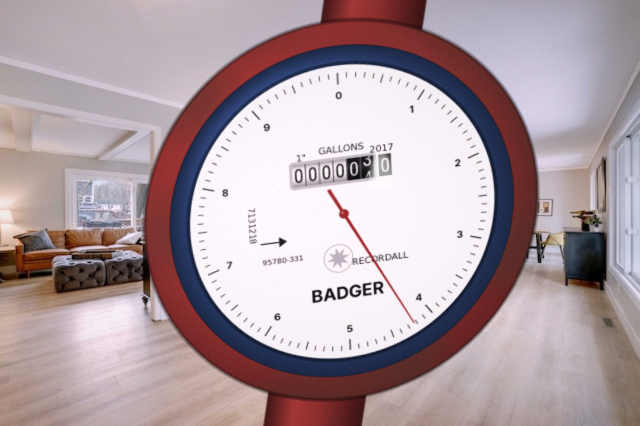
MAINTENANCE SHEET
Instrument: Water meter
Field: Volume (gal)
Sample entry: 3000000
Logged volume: 34.2
